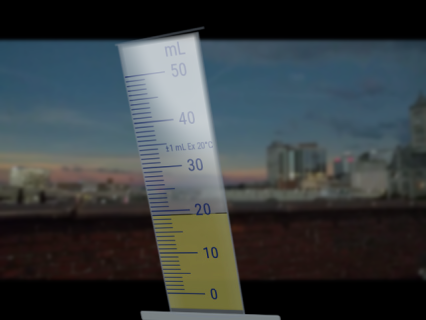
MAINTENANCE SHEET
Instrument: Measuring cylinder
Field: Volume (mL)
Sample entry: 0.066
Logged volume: 19
